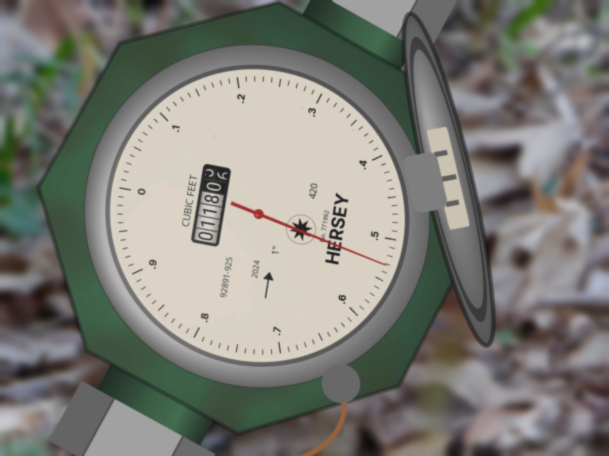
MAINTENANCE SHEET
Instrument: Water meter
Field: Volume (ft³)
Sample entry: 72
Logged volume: 11805.53
